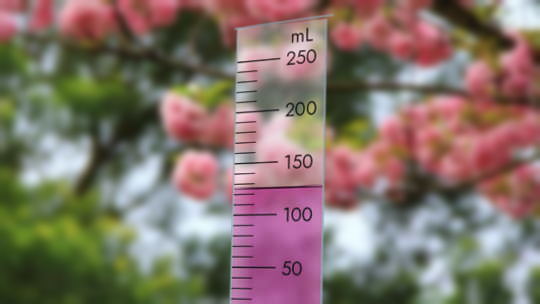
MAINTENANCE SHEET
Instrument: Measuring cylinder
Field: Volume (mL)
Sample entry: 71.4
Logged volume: 125
